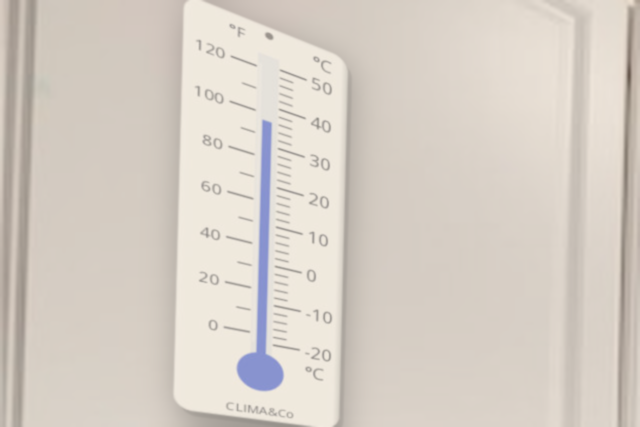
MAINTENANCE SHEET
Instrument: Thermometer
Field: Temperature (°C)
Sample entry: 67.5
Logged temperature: 36
